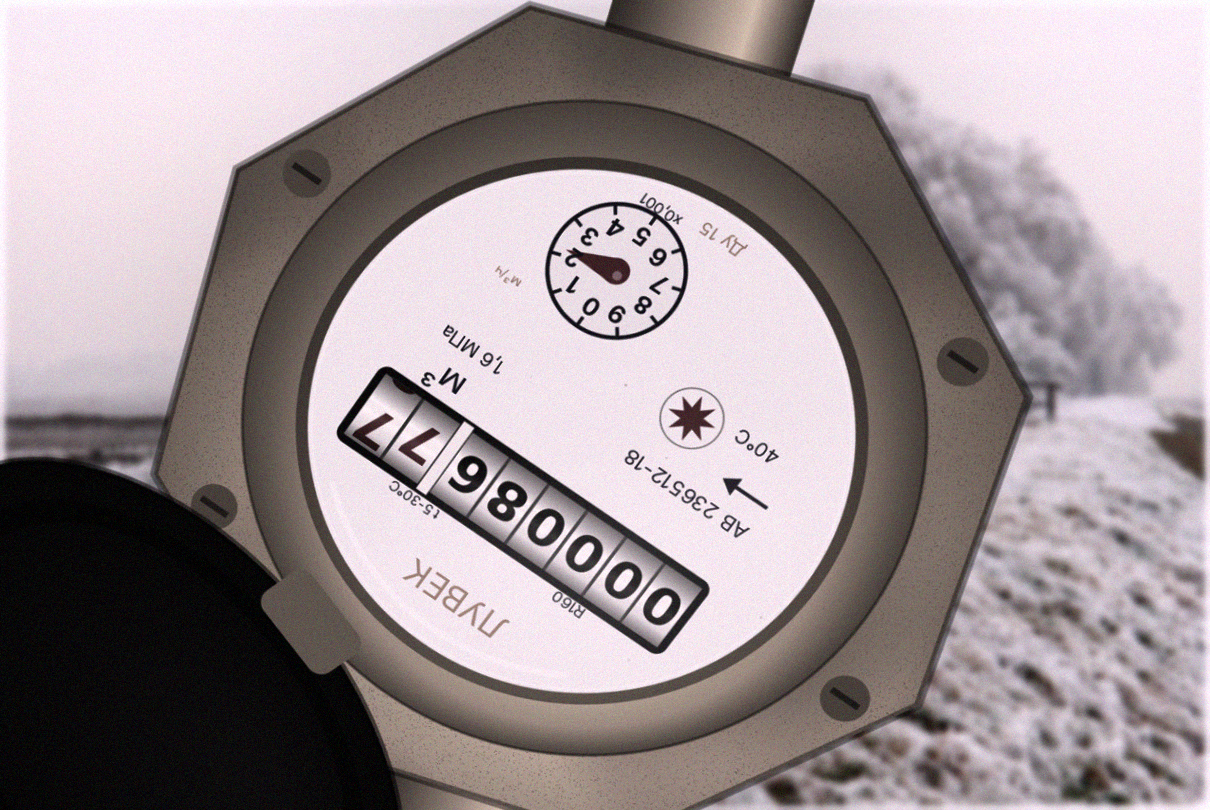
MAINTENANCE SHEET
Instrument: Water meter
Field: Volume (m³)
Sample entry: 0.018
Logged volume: 86.772
